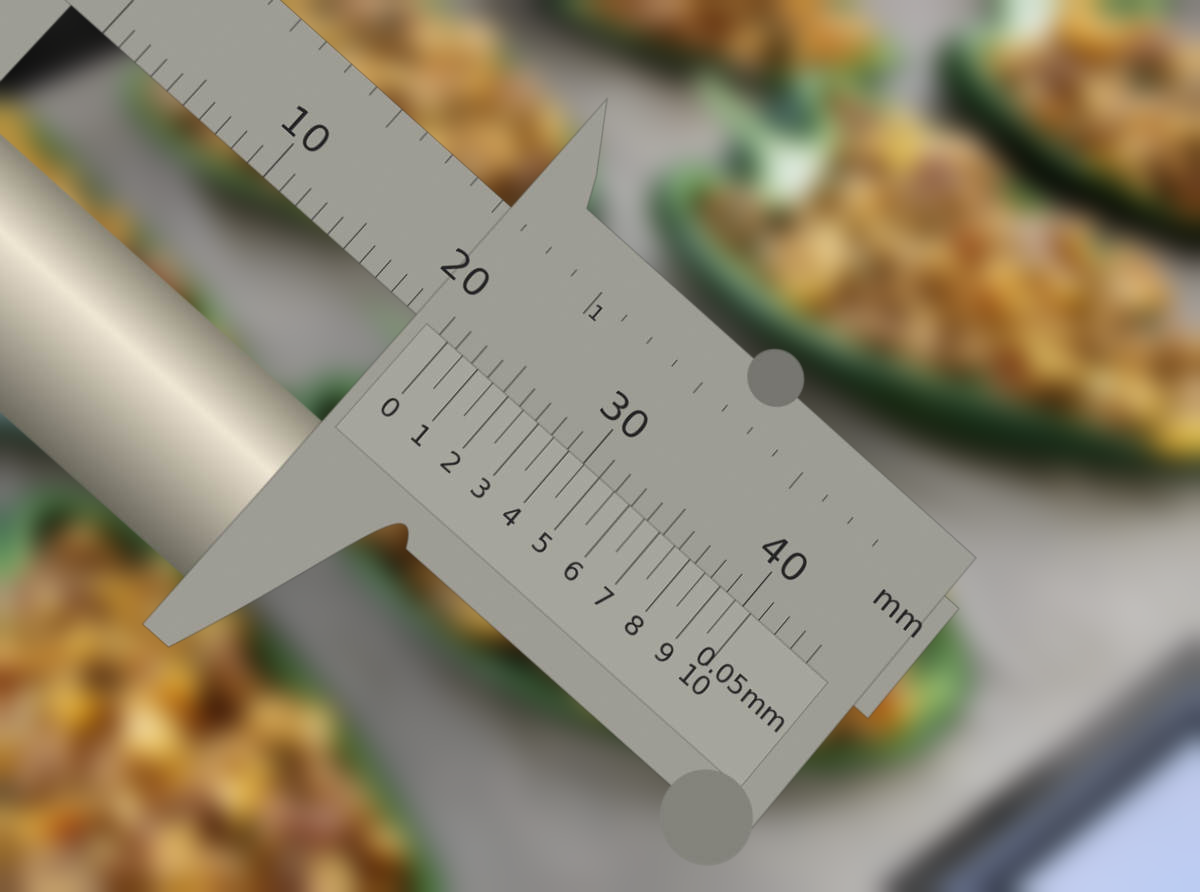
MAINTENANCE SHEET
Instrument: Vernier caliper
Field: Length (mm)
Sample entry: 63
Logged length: 21.5
